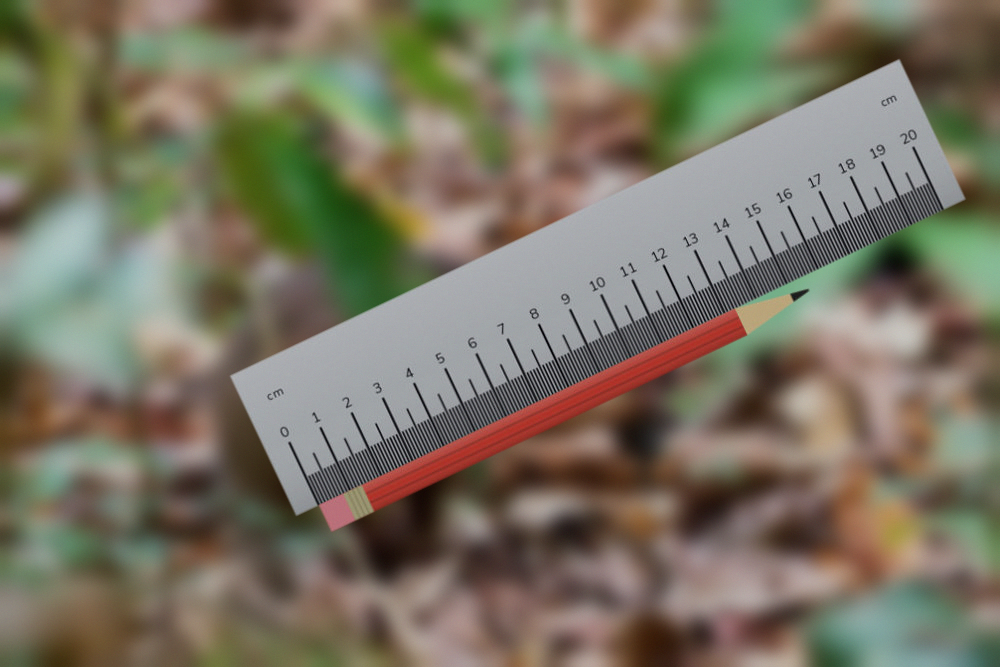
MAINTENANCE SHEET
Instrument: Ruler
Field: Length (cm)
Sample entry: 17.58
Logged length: 15.5
